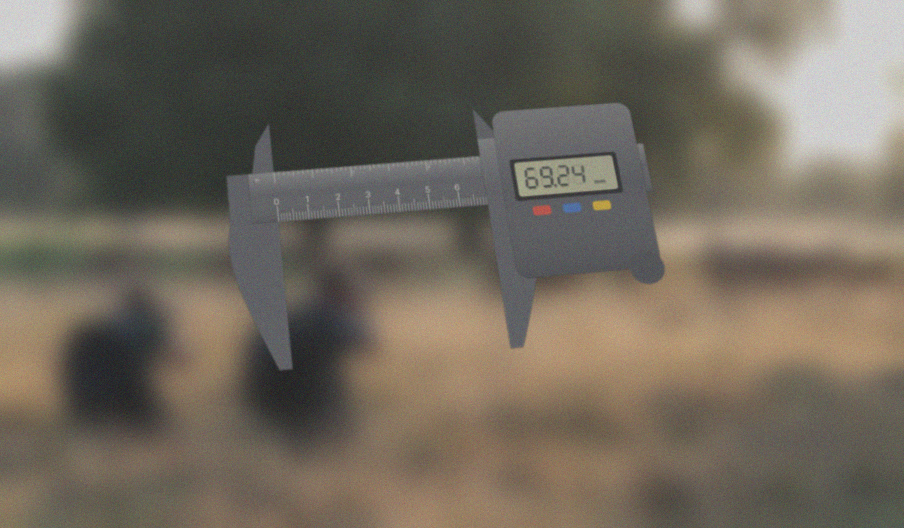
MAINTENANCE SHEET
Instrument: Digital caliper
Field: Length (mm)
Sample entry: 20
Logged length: 69.24
